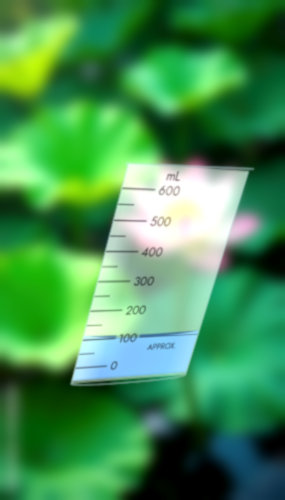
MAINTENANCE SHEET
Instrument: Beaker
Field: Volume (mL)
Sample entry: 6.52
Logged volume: 100
